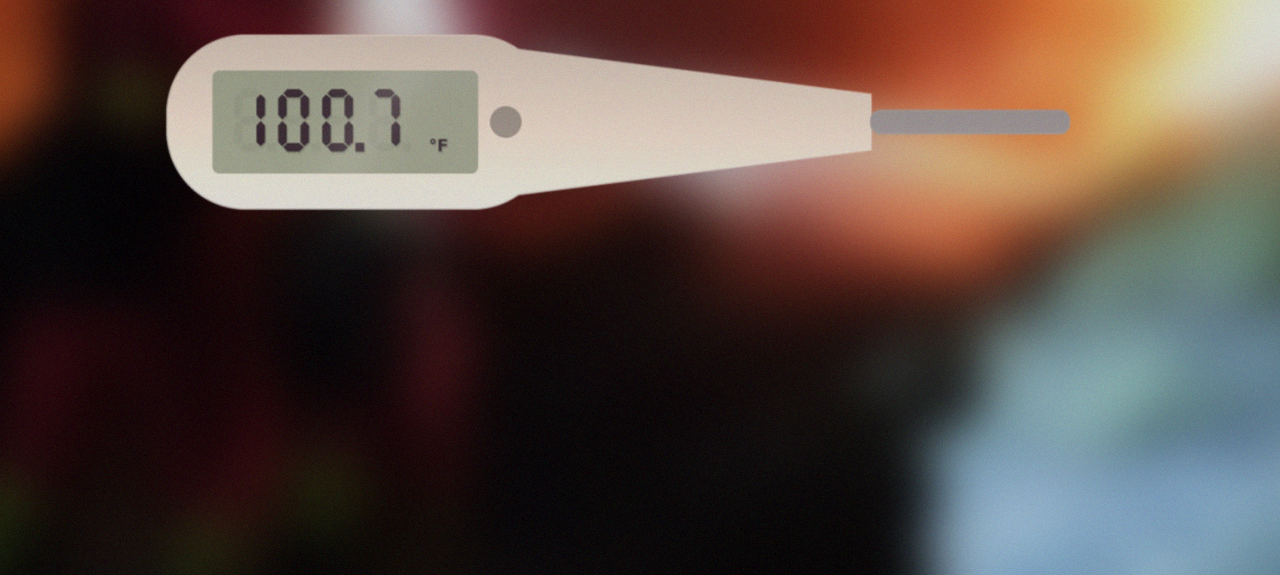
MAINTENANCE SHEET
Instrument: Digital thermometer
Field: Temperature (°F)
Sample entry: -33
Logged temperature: 100.7
